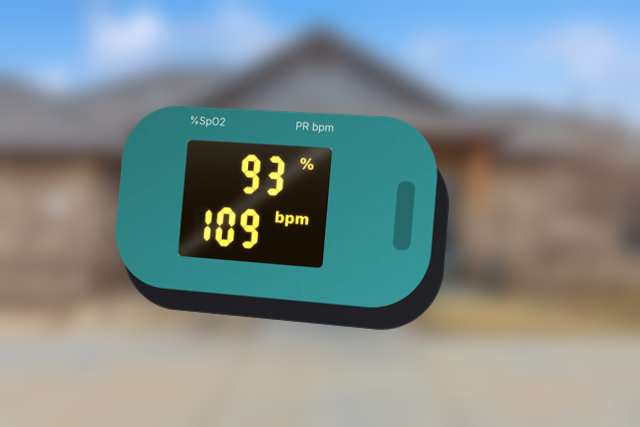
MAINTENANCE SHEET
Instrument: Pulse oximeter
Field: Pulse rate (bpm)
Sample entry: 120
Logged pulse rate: 109
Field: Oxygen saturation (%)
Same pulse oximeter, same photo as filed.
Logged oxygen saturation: 93
